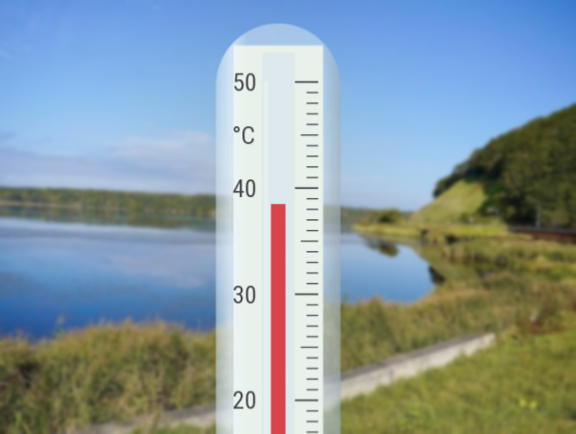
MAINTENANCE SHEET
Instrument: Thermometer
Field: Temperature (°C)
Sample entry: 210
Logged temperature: 38.5
